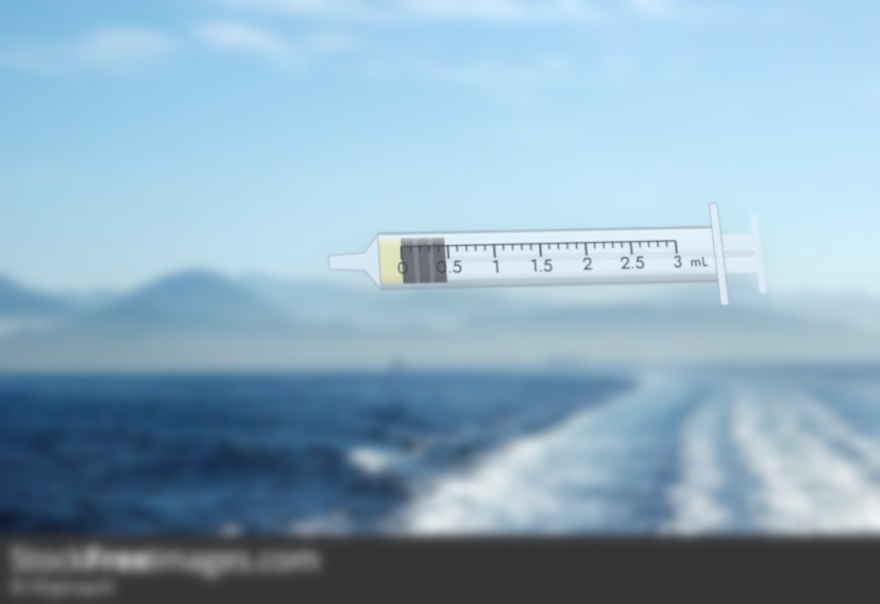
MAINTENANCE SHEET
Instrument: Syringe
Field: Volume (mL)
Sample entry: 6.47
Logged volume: 0
